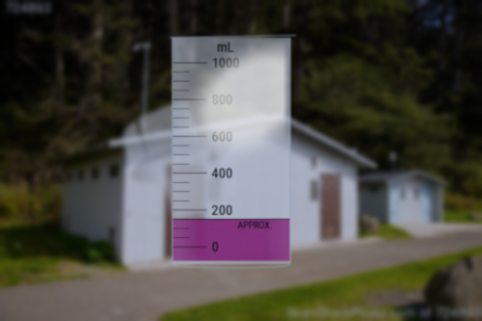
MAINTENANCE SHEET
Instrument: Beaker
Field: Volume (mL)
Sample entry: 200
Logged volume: 150
